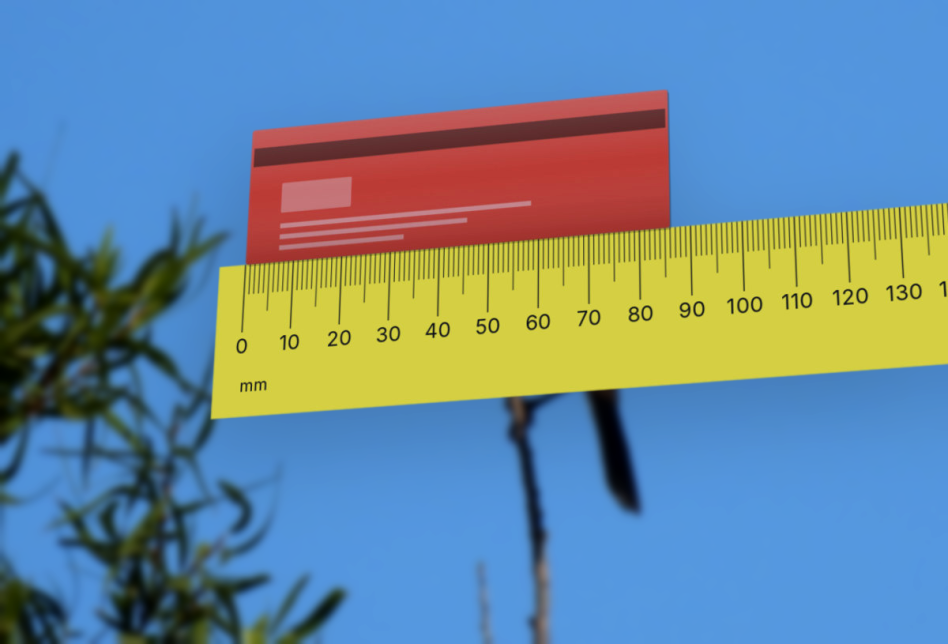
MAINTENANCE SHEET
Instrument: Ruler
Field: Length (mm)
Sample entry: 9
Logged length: 86
